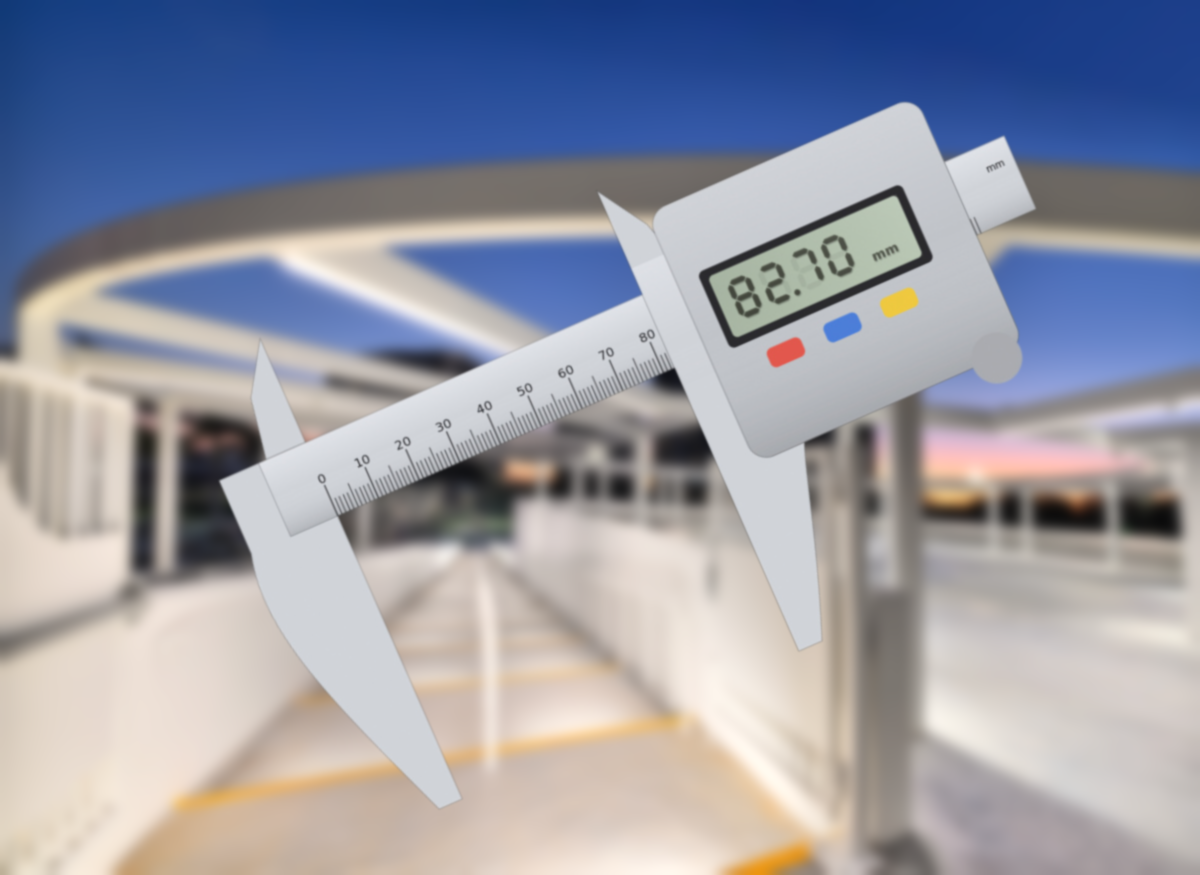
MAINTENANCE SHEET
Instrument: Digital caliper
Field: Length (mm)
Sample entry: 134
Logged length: 82.70
